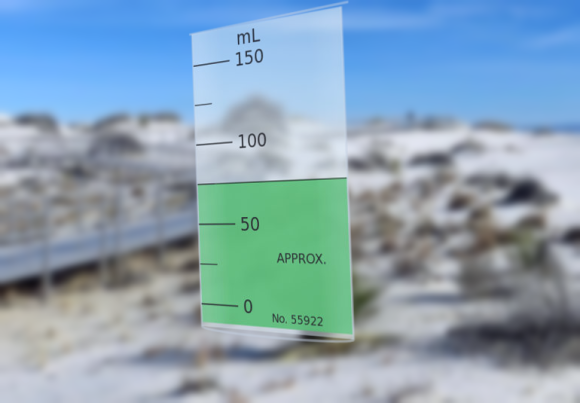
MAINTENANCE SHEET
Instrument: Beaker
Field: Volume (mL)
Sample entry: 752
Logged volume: 75
